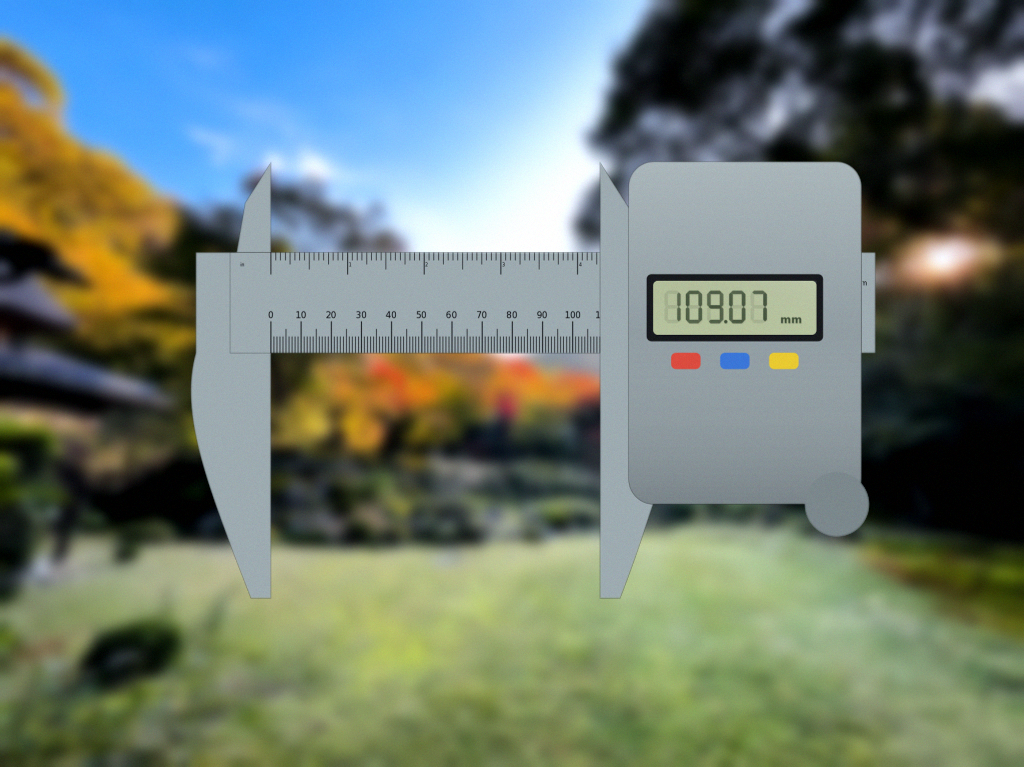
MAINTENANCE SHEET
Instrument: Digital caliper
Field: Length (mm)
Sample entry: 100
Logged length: 109.07
